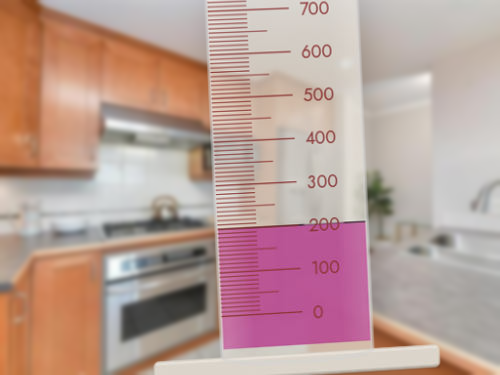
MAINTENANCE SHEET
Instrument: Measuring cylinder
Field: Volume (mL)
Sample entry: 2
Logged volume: 200
